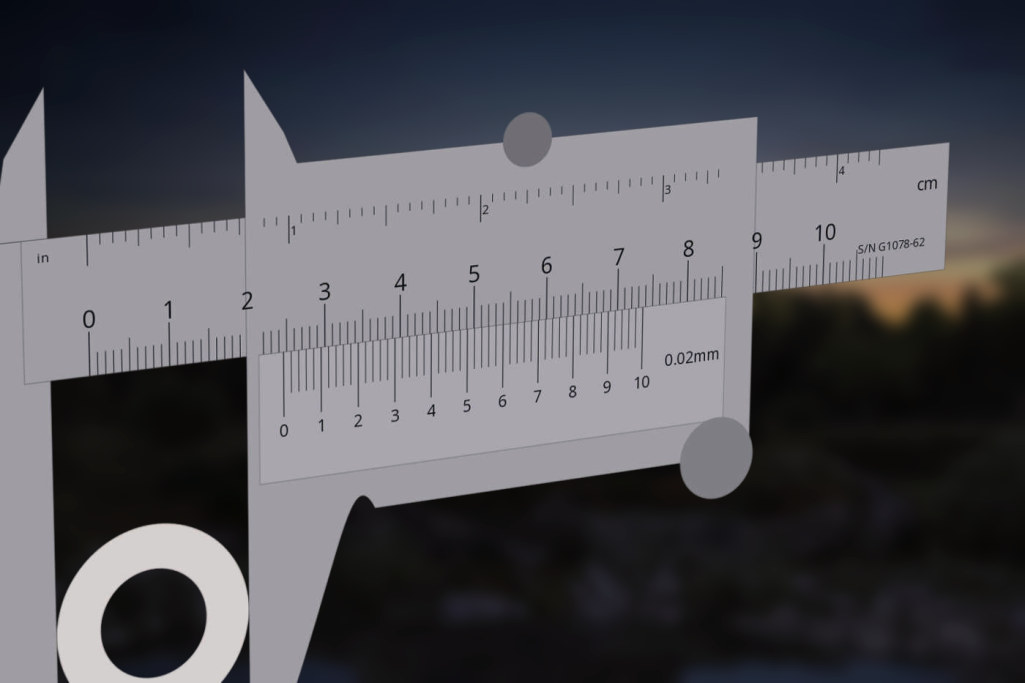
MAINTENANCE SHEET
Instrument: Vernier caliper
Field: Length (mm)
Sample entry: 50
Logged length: 24.6
